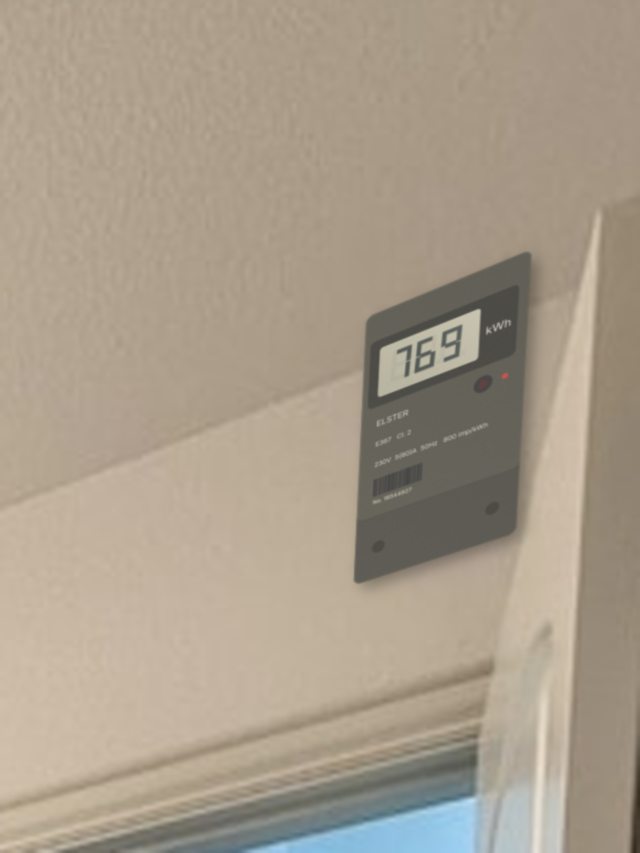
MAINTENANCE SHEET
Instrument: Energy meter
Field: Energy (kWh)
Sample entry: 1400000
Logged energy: 769
